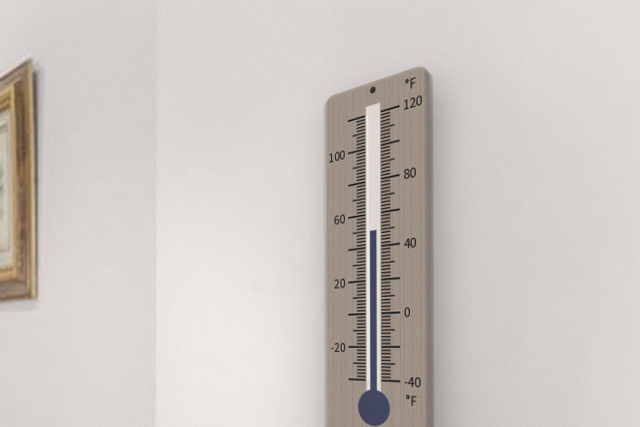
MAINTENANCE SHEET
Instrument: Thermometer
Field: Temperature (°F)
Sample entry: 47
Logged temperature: 50
